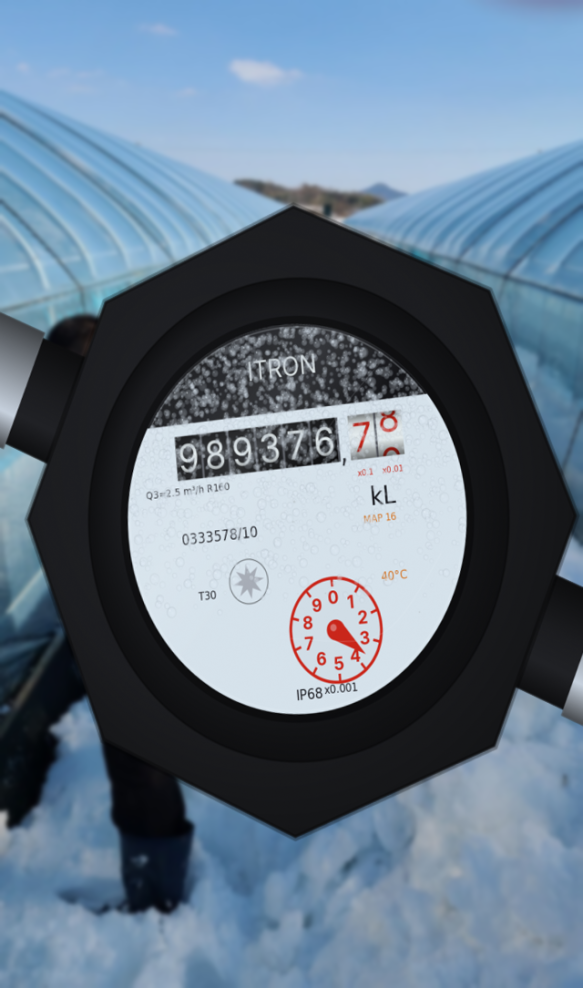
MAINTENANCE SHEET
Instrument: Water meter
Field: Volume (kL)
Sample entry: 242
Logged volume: 989376.783
